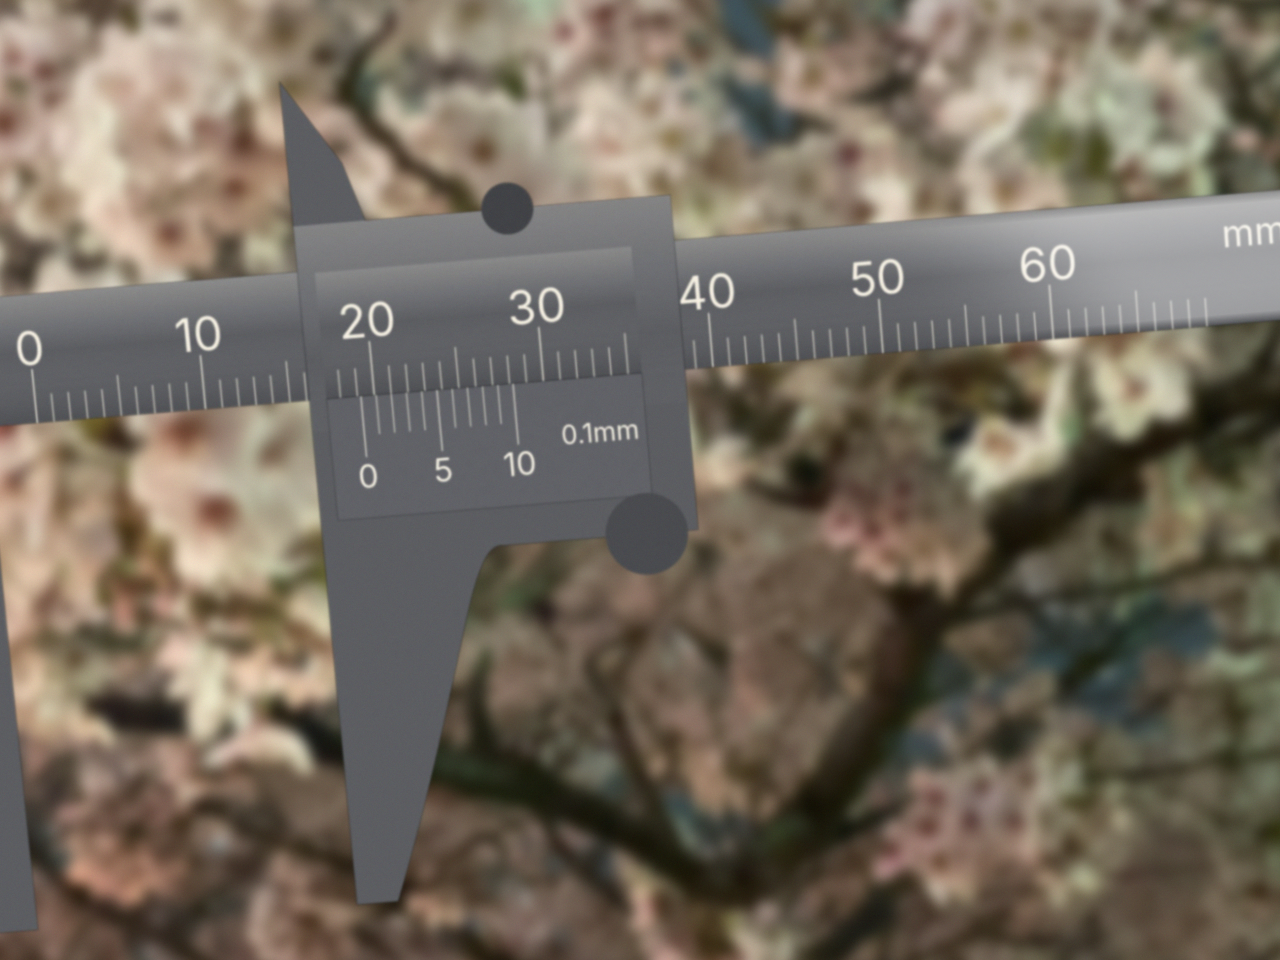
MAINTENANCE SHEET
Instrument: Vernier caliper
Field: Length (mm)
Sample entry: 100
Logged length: 19.2
